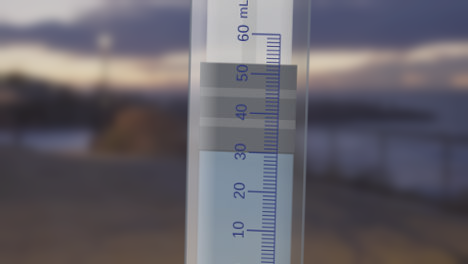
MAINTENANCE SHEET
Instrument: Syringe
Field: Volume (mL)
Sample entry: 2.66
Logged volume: 30
